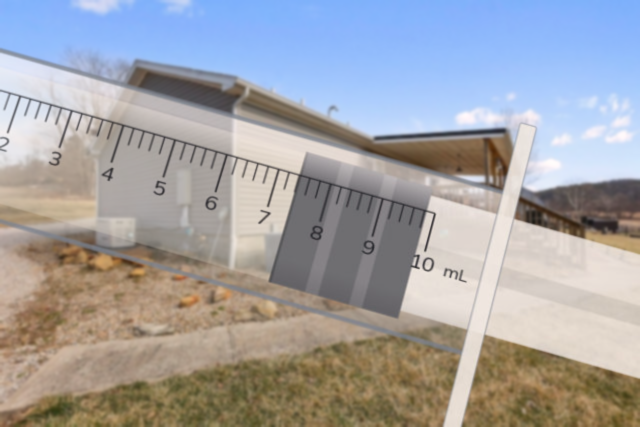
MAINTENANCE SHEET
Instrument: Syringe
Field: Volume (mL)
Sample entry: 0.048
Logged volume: 7.4
